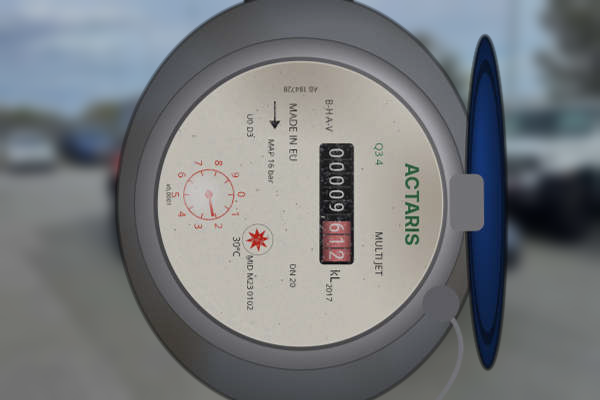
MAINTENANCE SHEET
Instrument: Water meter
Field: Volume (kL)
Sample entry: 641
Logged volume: 9.6122
